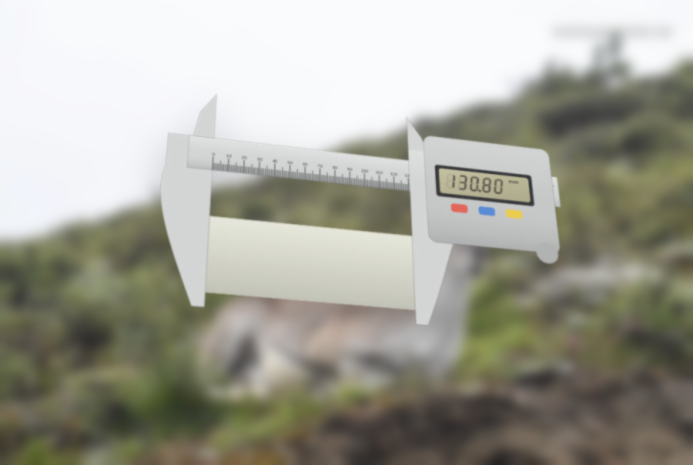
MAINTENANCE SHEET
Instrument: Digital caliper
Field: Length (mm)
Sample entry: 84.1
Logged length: 130.80
